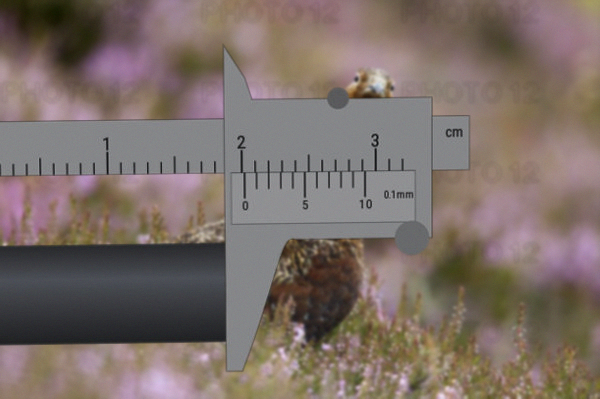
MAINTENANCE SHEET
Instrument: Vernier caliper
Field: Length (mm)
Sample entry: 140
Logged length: 20.2
